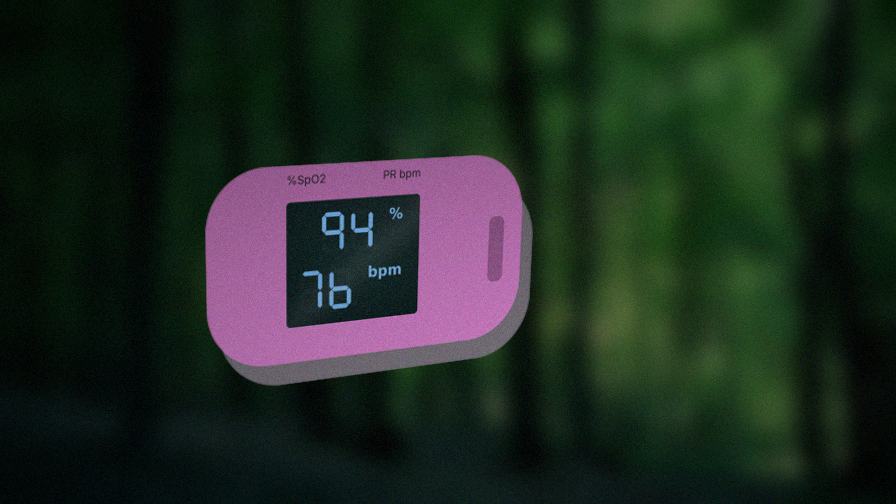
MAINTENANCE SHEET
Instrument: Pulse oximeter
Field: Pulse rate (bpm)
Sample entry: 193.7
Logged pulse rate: 76
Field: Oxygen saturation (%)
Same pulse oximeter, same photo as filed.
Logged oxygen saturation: 94
